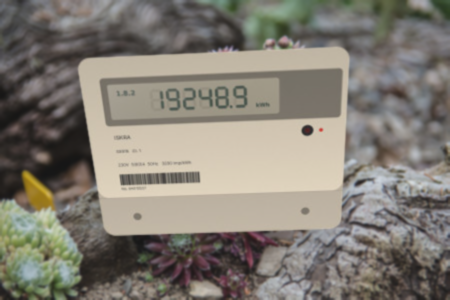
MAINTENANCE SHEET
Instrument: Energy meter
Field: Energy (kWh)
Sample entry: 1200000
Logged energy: 19248.9
